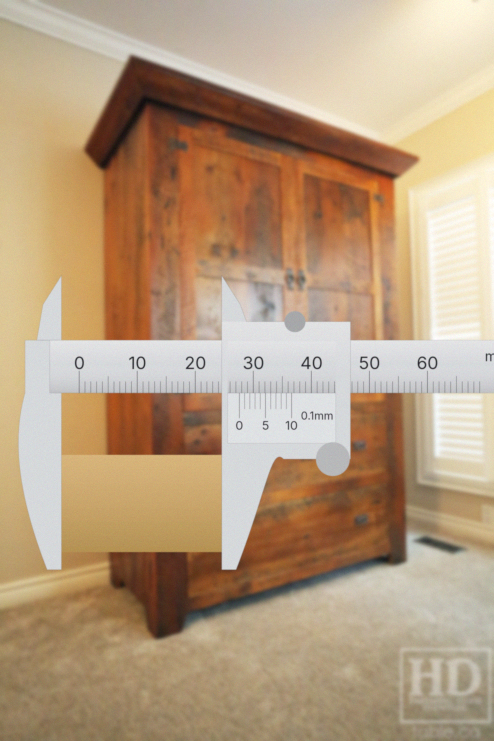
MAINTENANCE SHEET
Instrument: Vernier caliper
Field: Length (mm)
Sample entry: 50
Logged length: 27.6
